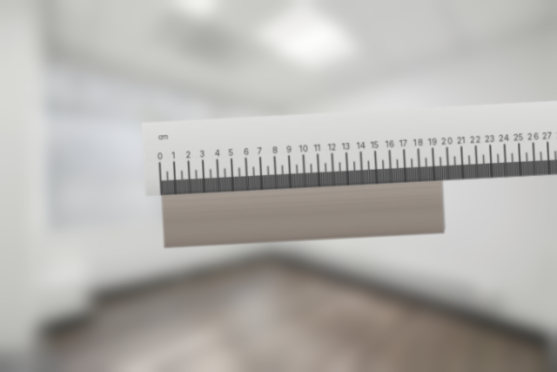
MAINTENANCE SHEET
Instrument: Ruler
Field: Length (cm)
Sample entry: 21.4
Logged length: 19.5
